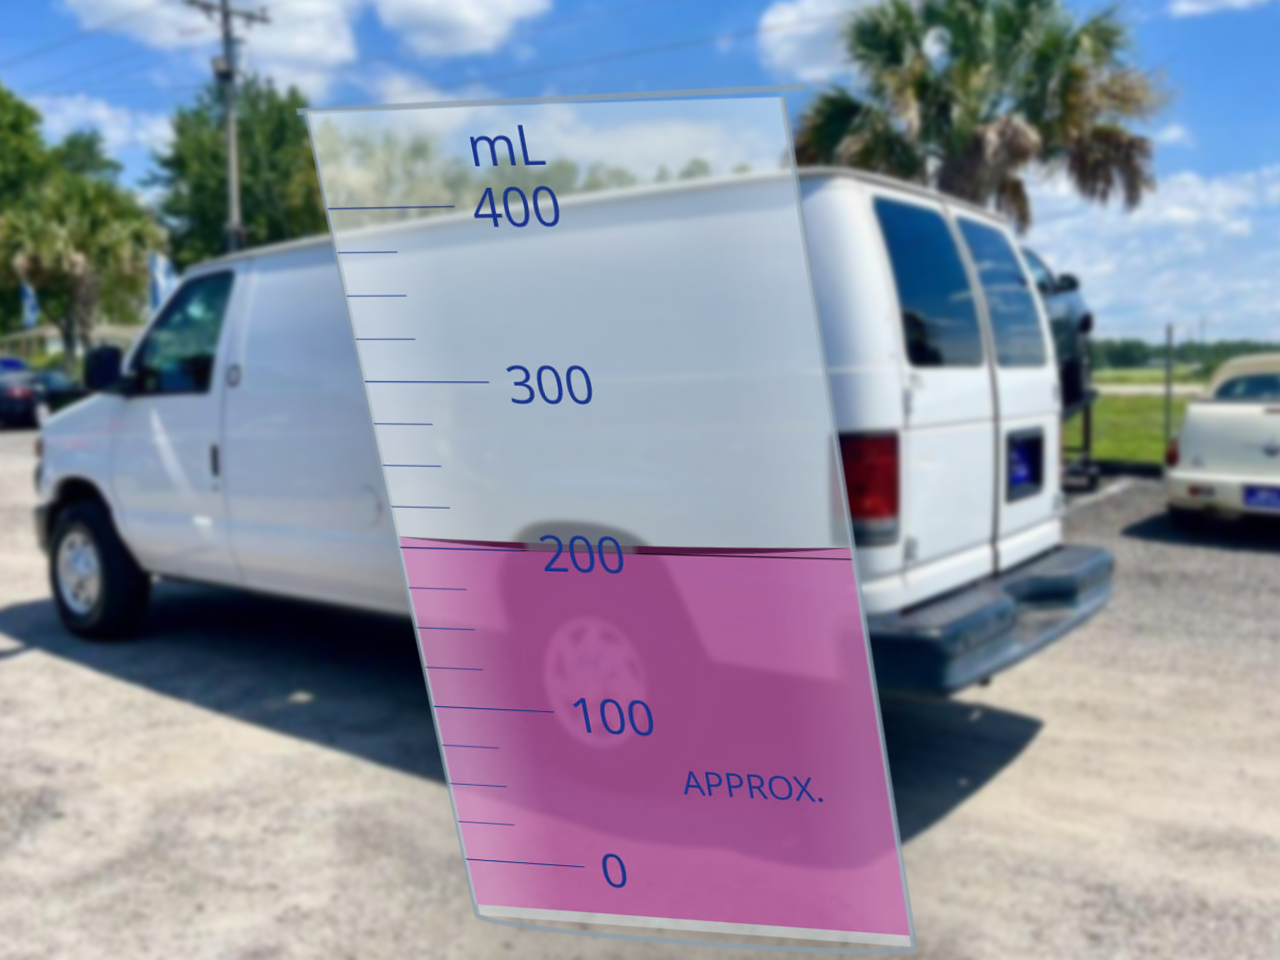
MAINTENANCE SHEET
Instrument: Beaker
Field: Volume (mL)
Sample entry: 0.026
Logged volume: 200
